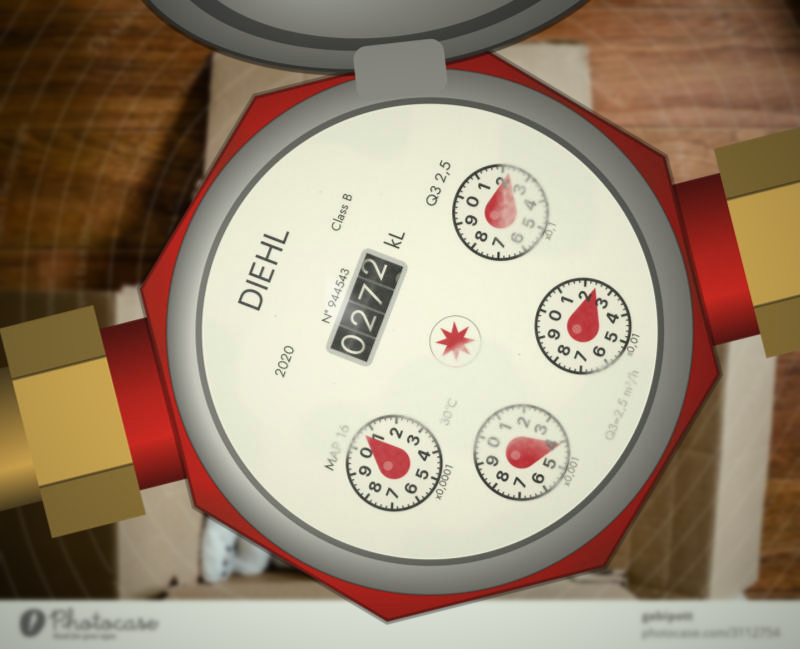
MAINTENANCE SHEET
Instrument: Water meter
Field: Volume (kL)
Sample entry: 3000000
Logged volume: 272.2240
